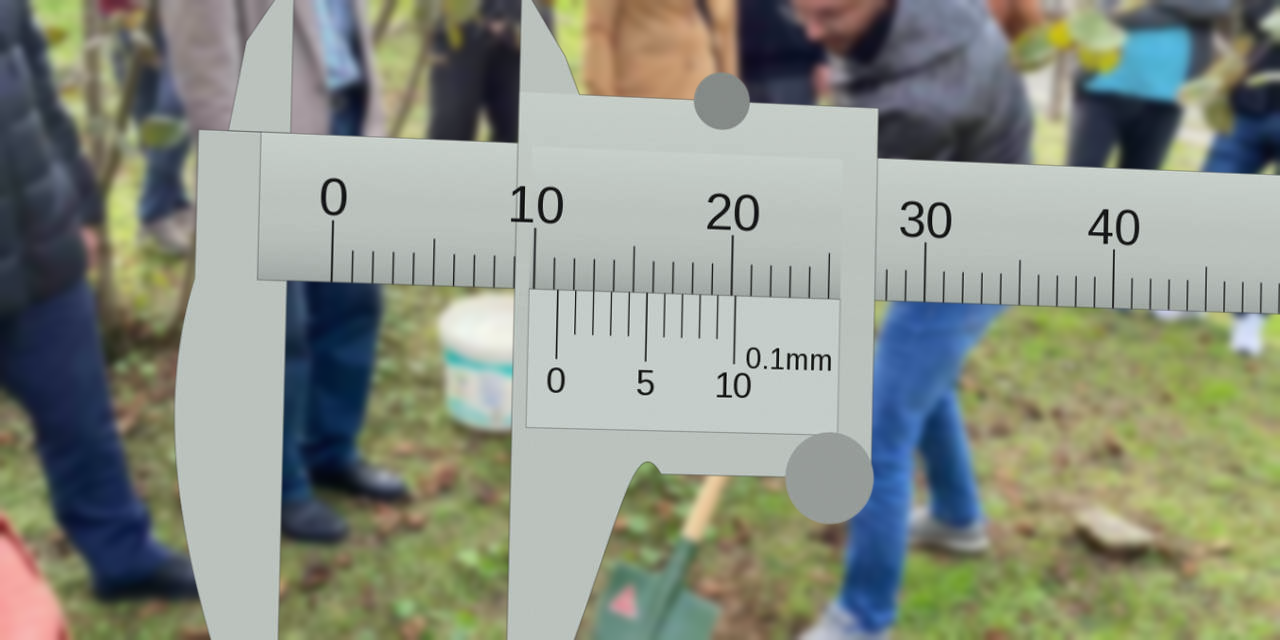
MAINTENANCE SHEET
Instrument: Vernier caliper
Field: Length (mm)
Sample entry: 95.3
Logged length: 11.2
